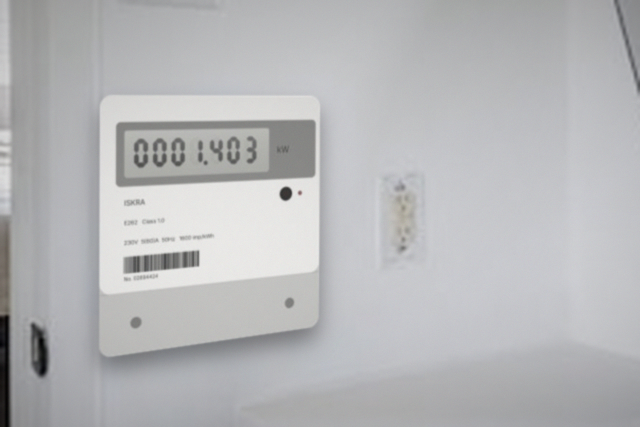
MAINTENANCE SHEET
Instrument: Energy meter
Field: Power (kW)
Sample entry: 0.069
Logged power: 1.403
